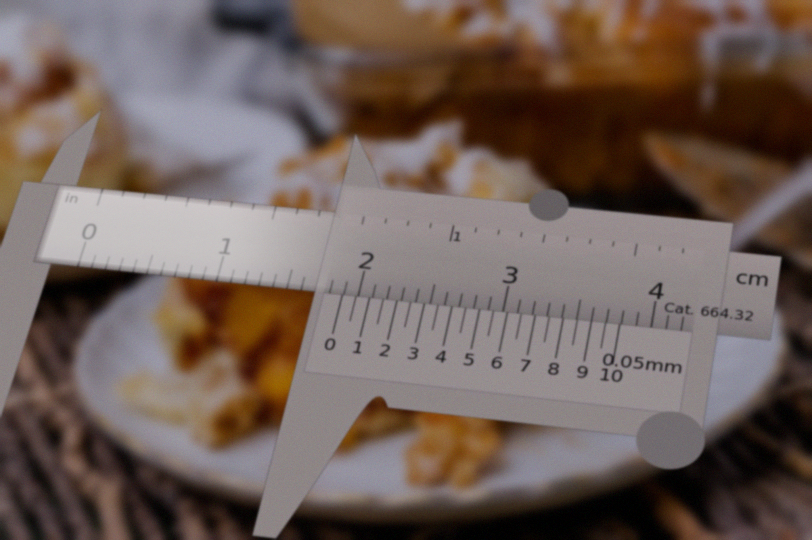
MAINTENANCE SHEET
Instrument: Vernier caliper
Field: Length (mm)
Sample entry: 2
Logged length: 18.9
